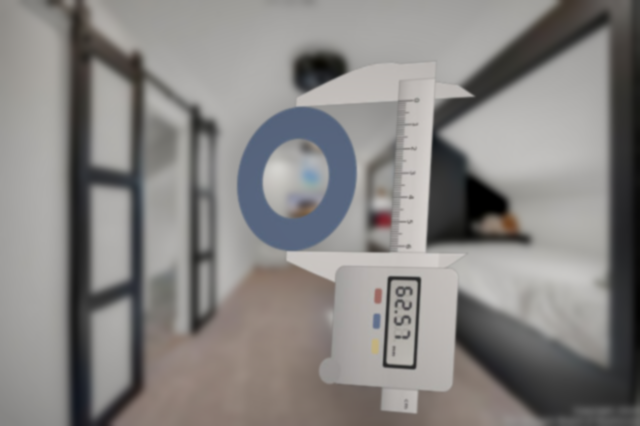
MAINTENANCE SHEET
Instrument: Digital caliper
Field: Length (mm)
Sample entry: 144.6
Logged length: 62.57
